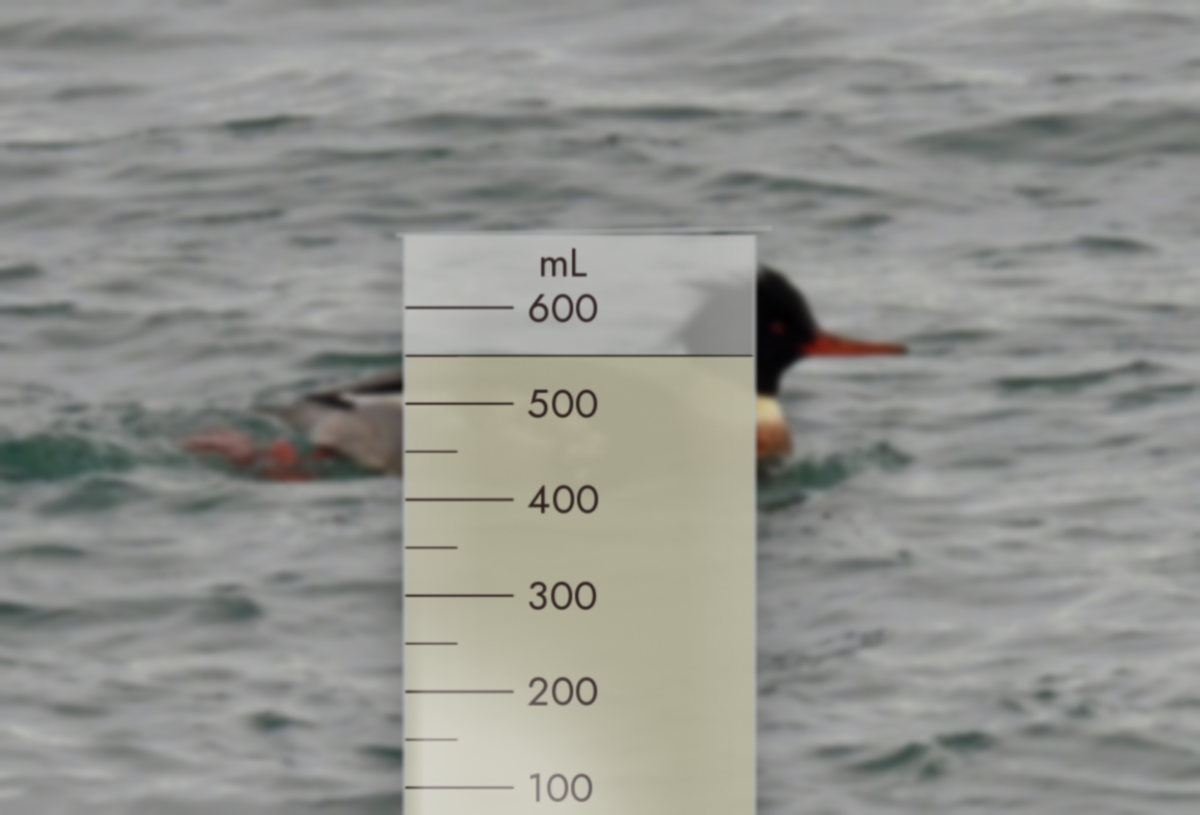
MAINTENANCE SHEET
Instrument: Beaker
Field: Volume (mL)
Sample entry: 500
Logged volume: 550
